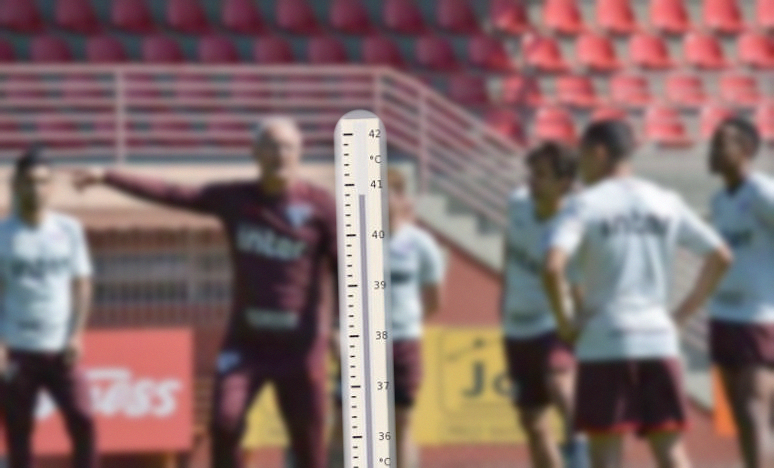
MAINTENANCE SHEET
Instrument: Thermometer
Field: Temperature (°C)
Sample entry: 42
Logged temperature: 40.8
